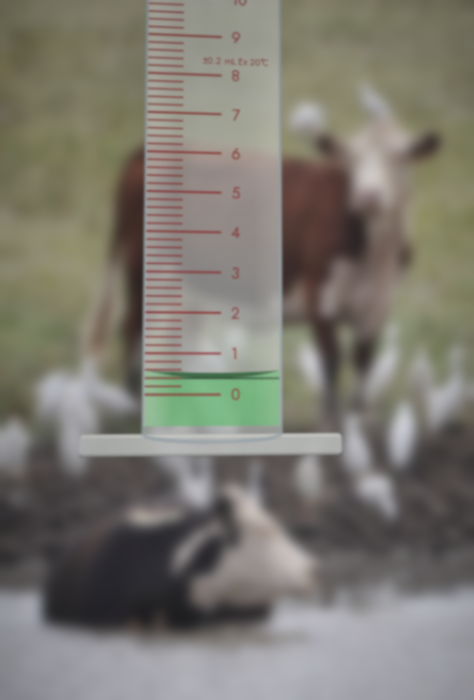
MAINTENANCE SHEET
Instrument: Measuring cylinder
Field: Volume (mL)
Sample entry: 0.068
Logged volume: 0.4
